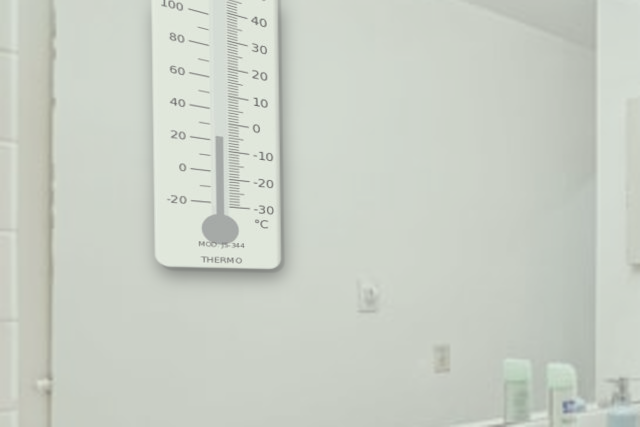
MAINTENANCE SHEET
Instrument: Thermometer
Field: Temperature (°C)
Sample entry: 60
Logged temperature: -5
